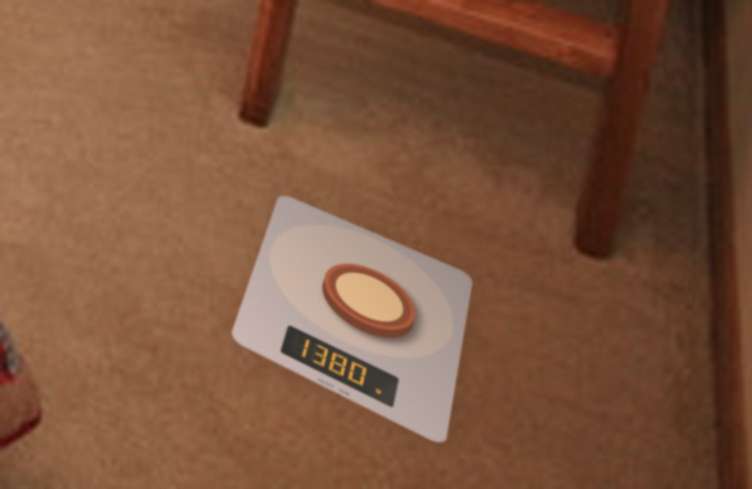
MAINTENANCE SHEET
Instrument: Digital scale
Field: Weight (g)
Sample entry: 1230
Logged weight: 1380
